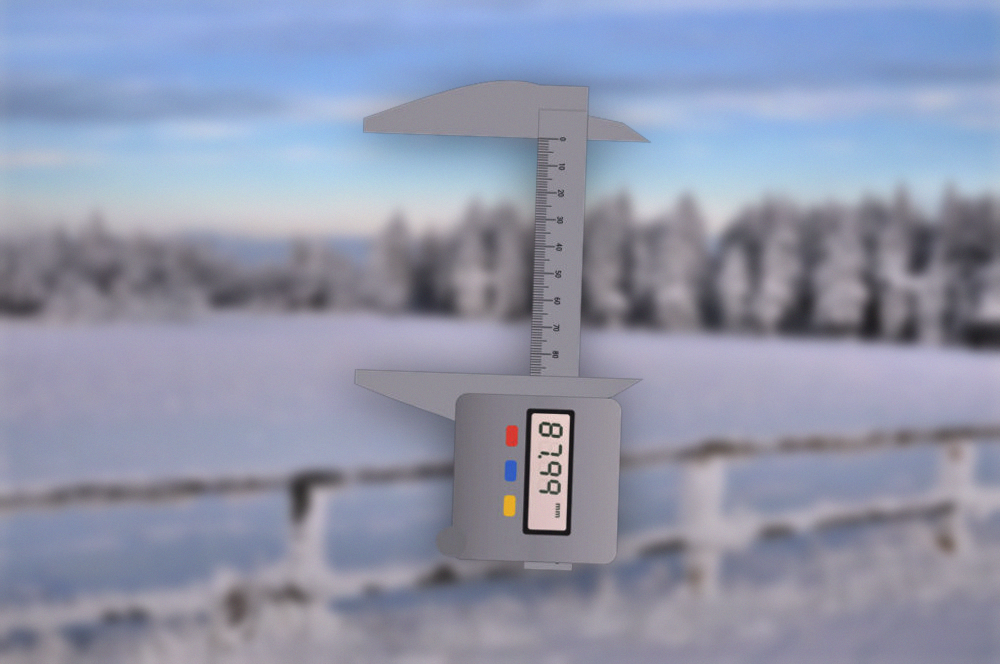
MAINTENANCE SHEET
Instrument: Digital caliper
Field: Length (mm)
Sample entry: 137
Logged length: 87.99
